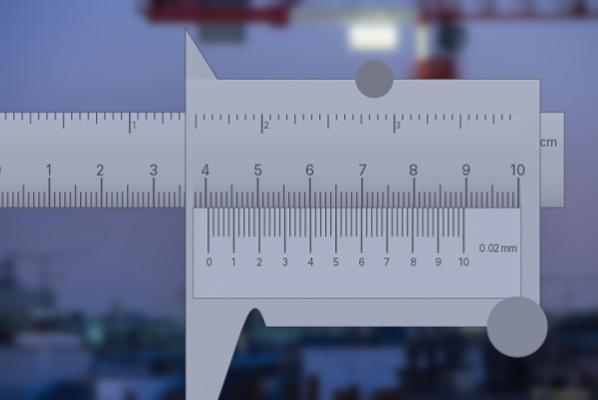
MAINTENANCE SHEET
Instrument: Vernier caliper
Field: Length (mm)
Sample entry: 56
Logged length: 40.5
